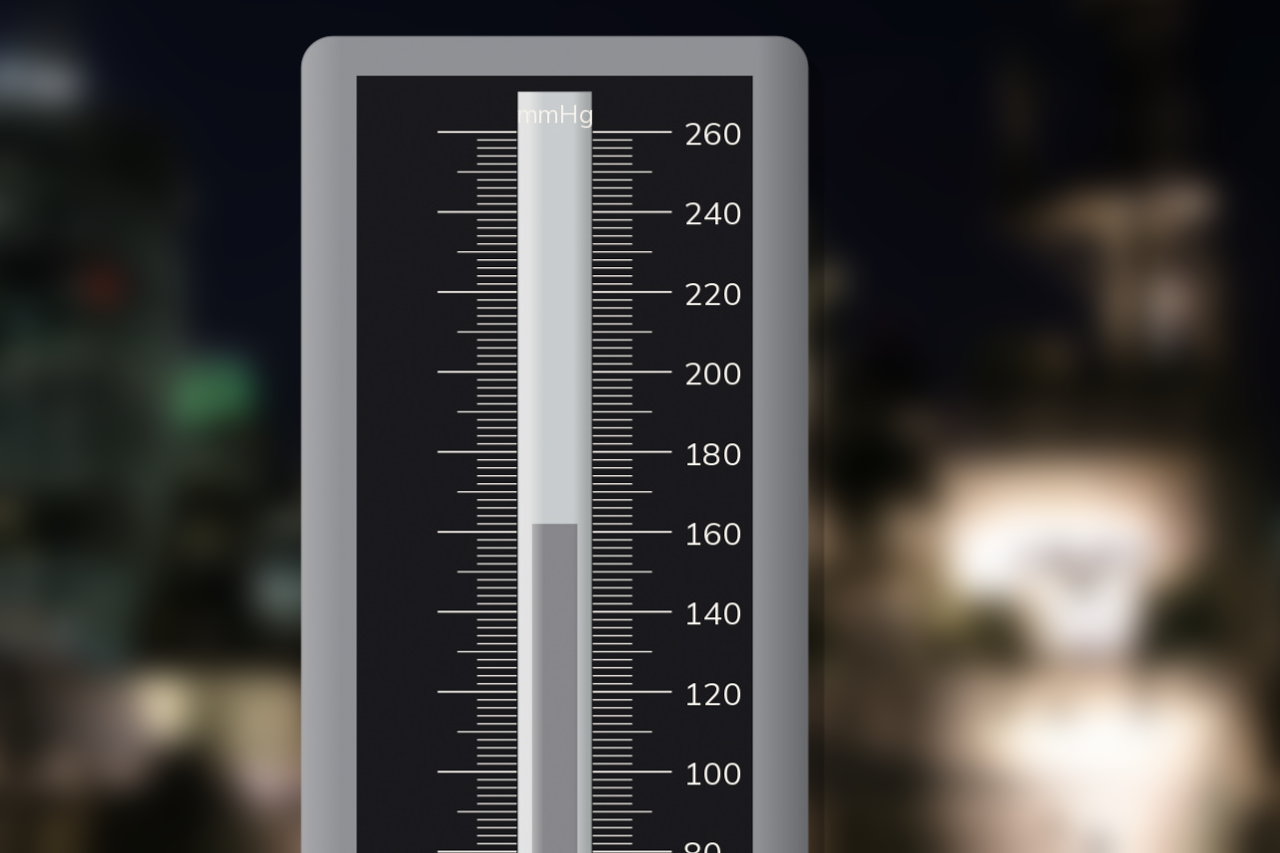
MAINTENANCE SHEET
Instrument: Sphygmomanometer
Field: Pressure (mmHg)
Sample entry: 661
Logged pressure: 162
